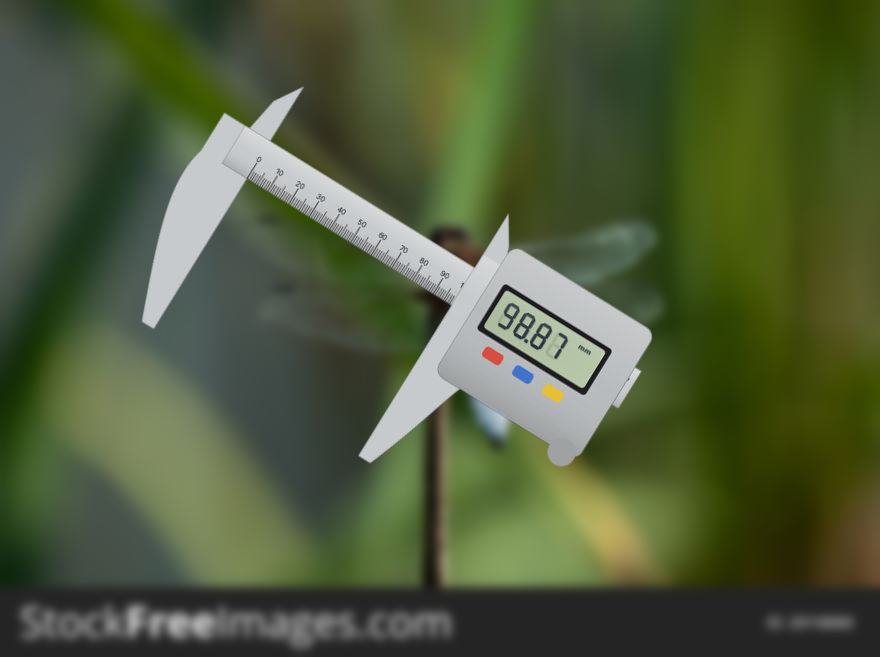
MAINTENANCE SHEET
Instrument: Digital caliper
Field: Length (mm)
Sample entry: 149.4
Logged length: 98.87
